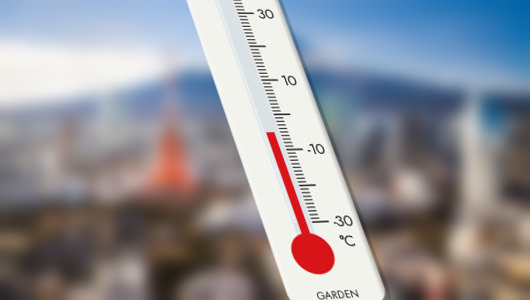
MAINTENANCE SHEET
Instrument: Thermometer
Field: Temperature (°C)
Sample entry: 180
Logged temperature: -5
